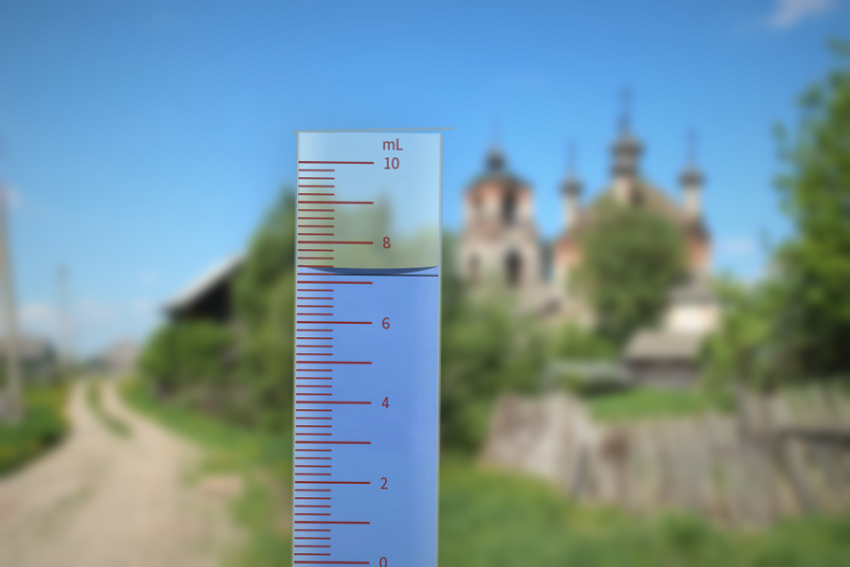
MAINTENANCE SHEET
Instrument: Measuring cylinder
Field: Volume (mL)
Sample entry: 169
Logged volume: 7.2
